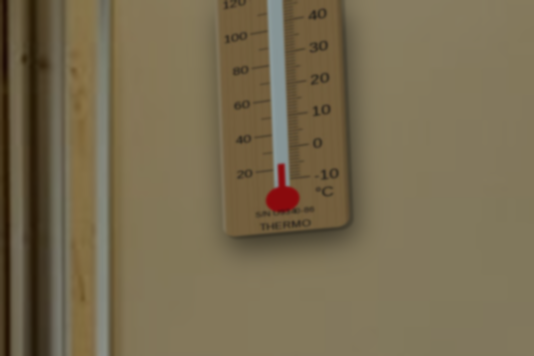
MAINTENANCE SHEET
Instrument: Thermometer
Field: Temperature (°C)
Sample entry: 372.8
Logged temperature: -5
